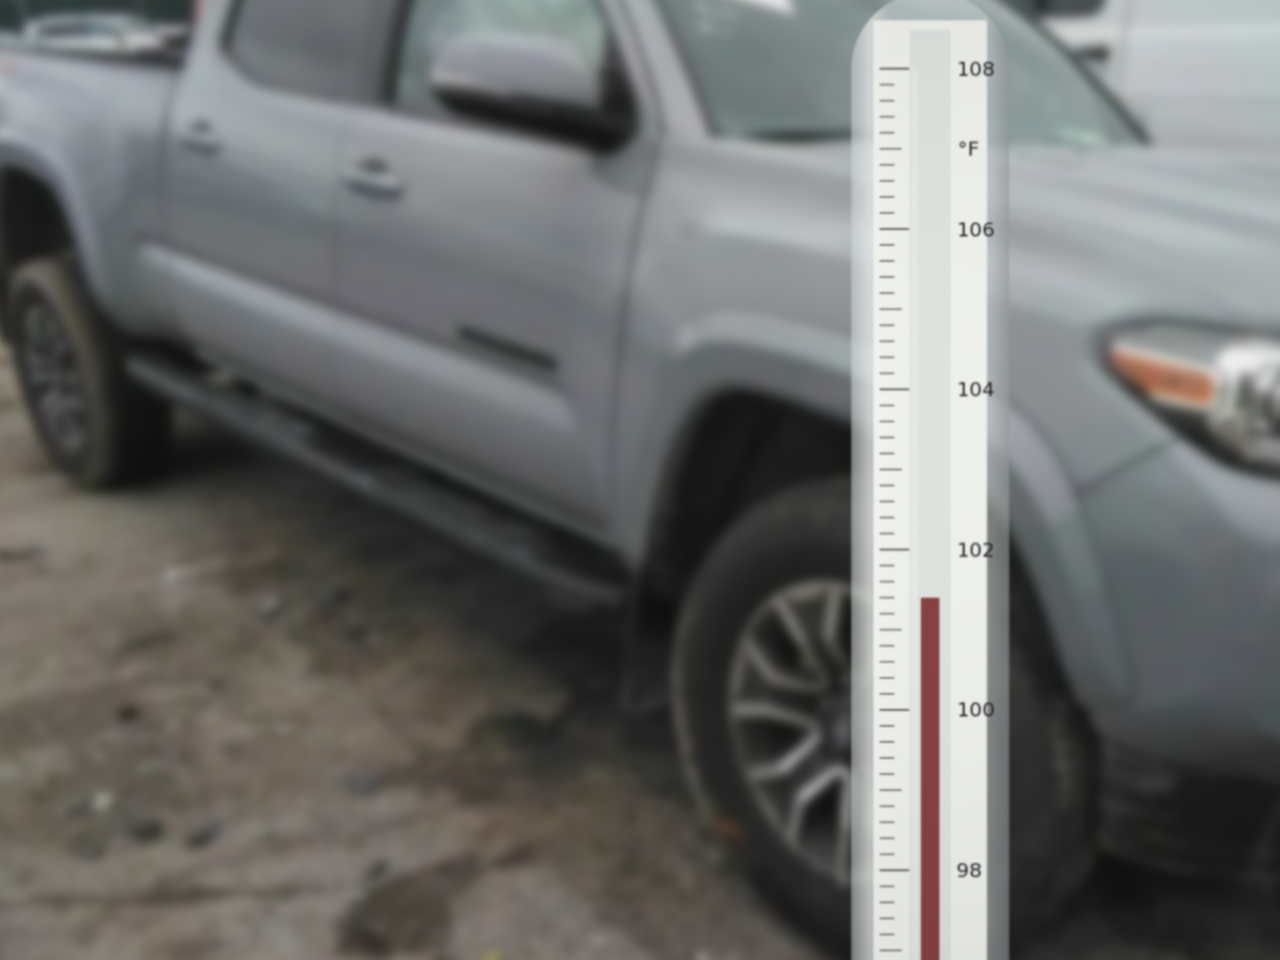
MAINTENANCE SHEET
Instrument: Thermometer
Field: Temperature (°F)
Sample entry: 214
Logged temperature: 101.4
